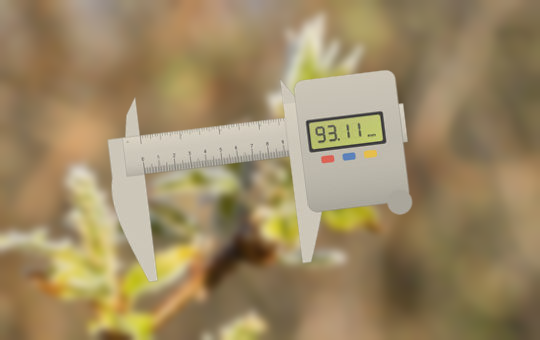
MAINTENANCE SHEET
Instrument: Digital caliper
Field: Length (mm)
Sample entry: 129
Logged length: 93.11
